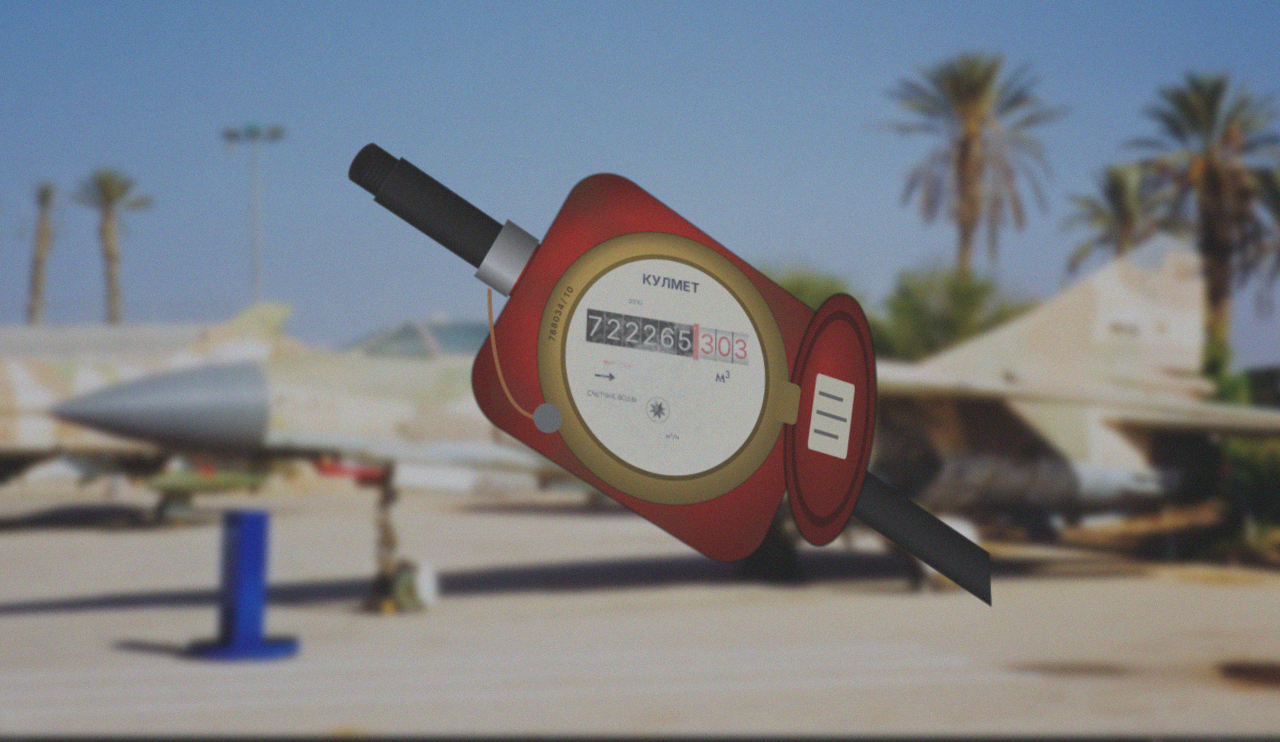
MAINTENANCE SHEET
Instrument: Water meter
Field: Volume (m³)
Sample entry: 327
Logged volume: 722265.303
